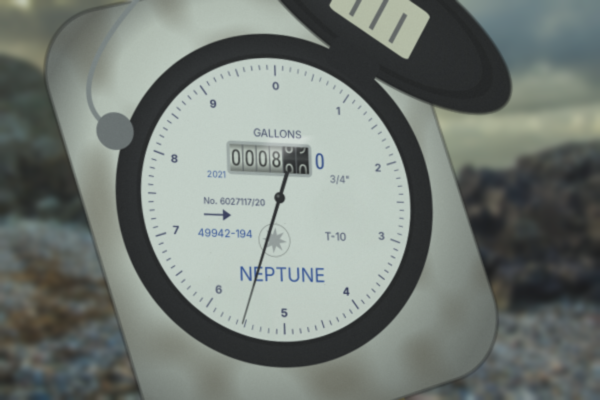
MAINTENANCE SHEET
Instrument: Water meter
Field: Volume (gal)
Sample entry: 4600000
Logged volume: 8895.5
